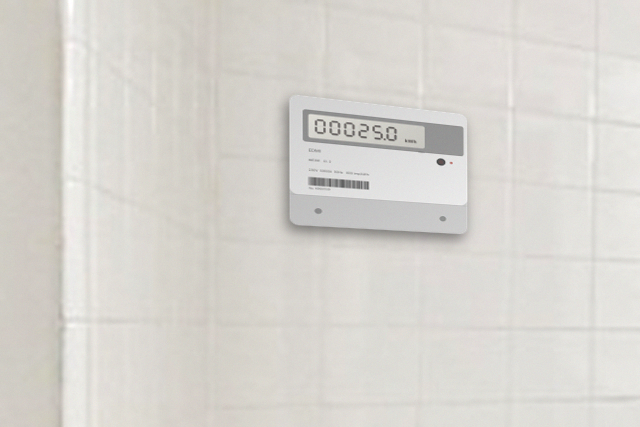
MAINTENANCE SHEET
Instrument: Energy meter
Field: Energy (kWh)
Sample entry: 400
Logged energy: 25.0
